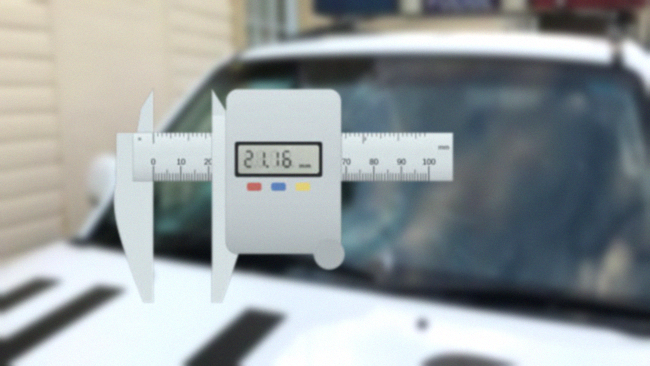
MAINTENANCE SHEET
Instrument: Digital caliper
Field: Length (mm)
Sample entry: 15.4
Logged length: 21.16
